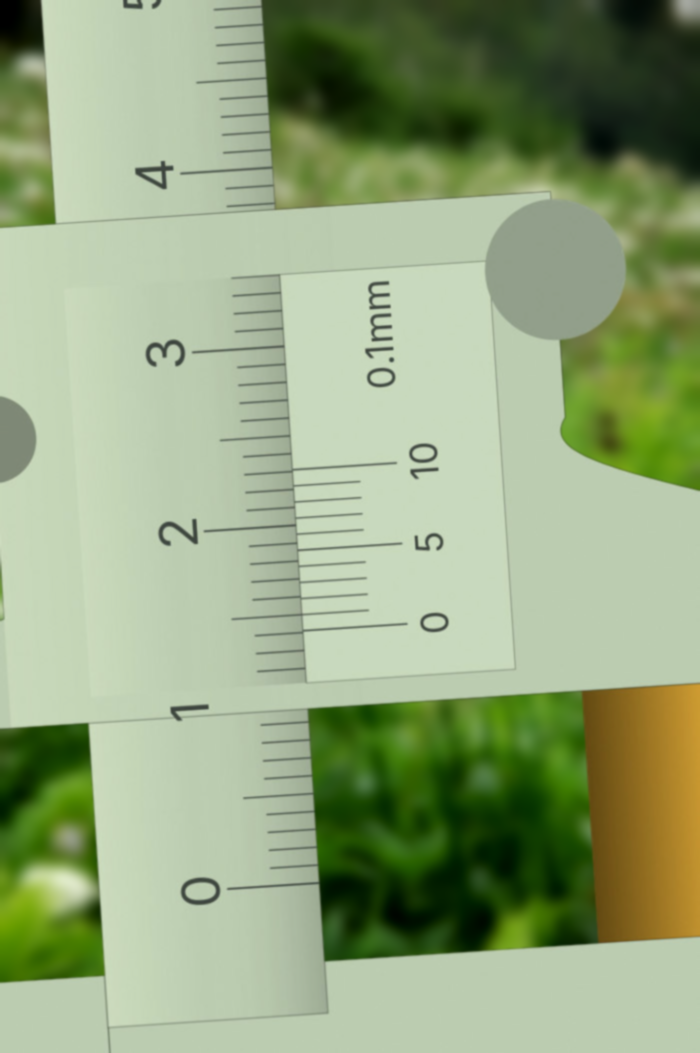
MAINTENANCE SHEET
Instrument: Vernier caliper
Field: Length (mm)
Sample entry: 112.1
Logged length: 14.1
